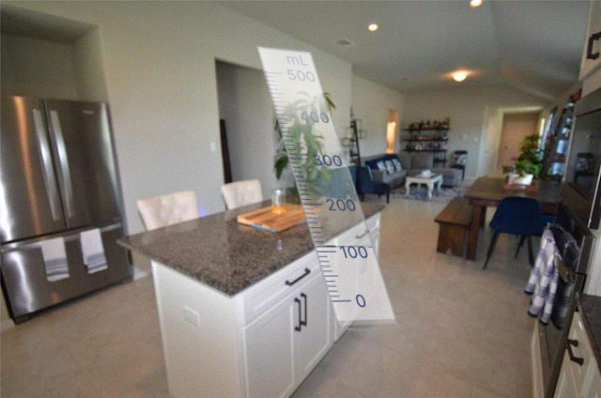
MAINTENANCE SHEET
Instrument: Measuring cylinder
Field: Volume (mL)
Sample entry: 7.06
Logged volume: 110
